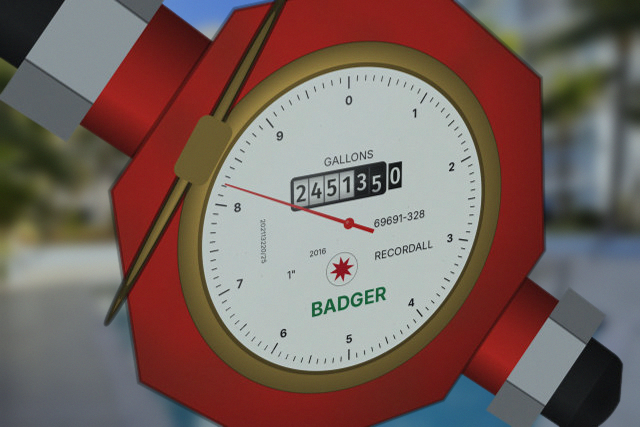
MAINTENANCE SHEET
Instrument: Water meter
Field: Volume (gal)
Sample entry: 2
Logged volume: 2451348.2
